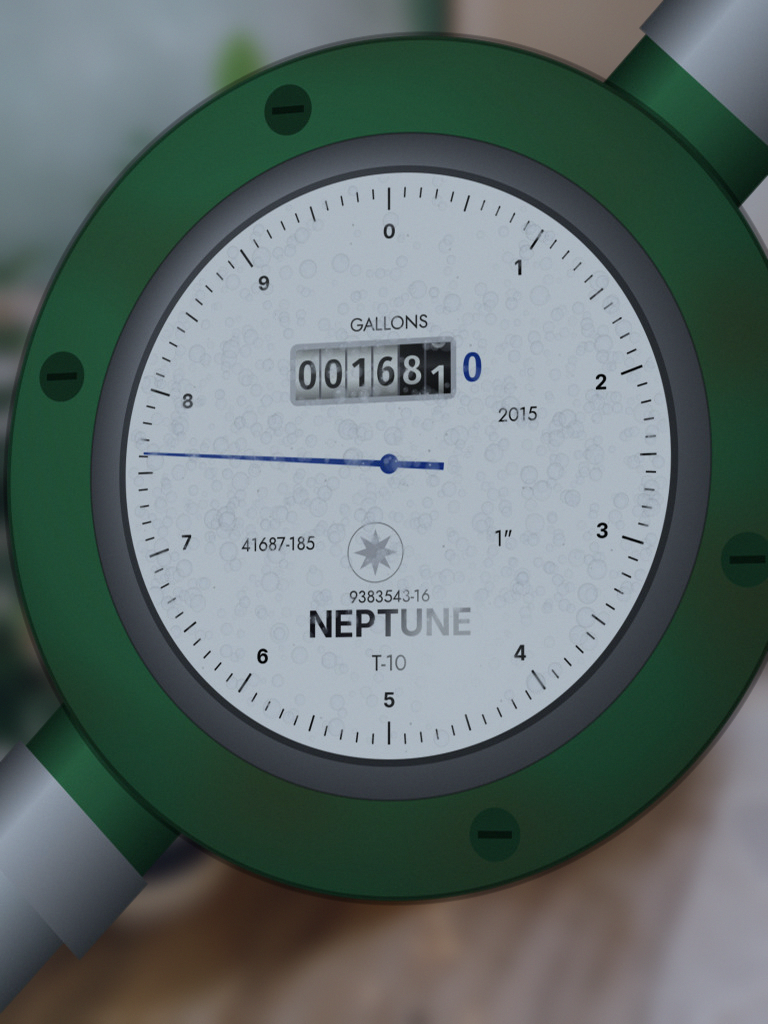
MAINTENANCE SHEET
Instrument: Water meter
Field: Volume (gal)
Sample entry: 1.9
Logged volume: 16807.6
